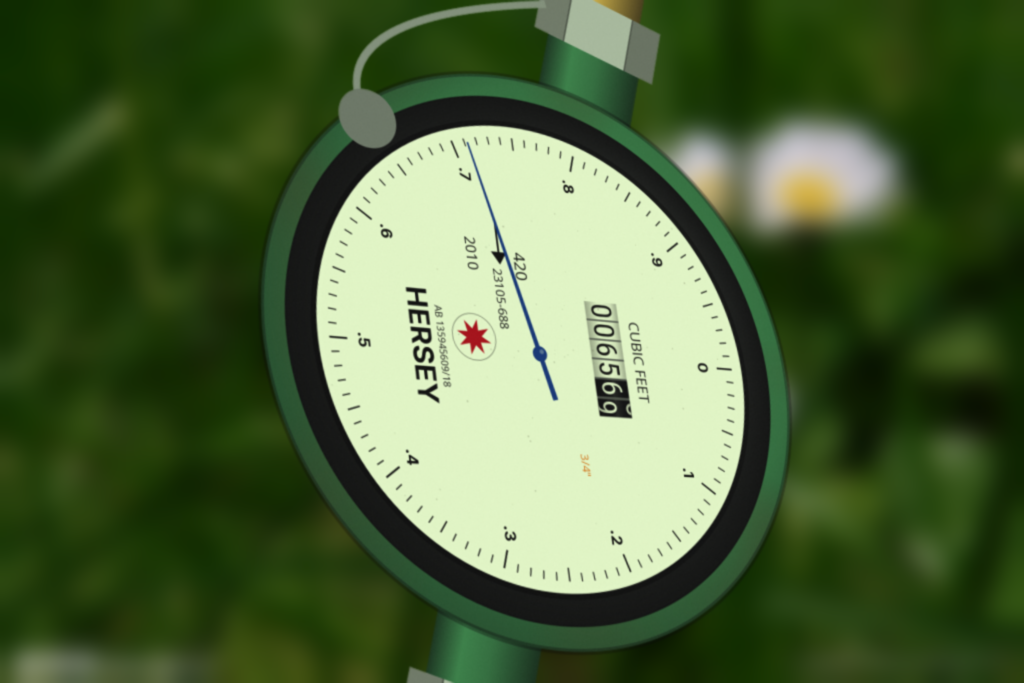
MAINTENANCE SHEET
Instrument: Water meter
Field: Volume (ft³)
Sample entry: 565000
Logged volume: 6568.71
